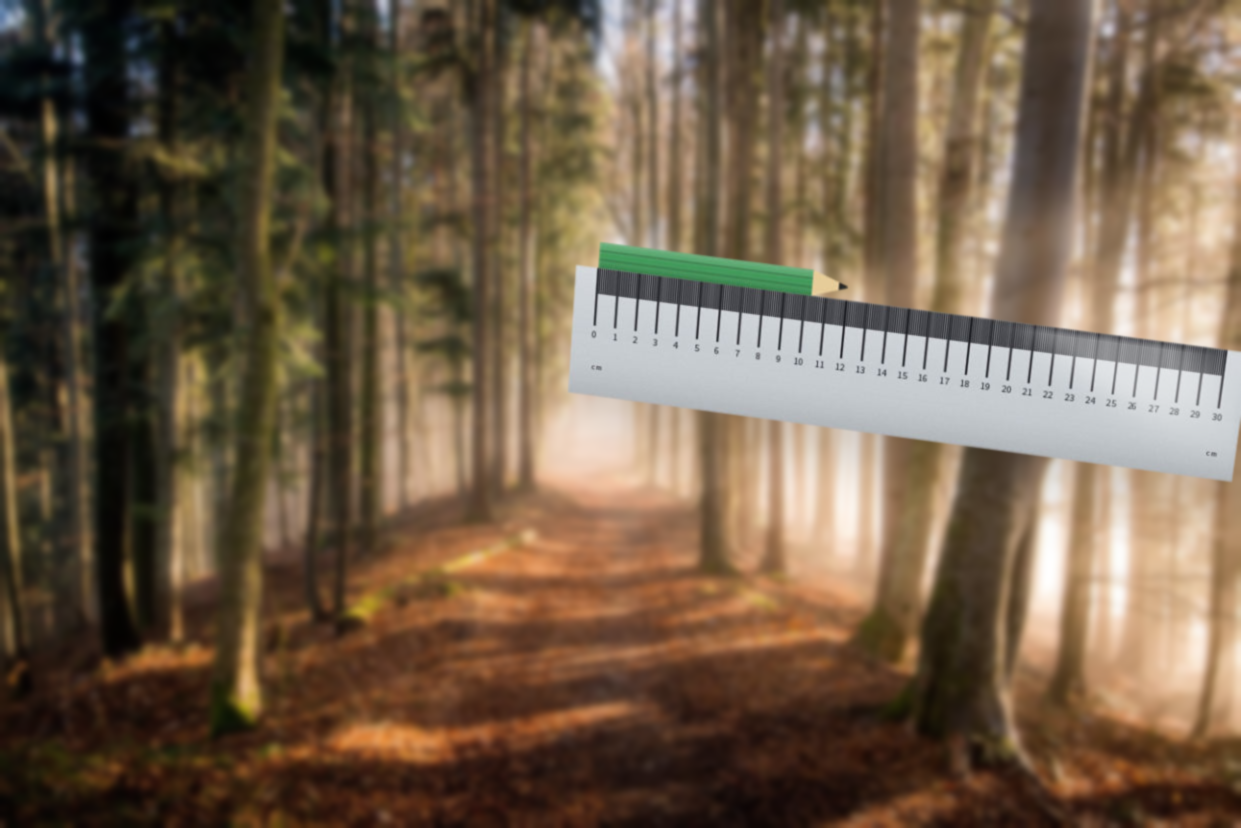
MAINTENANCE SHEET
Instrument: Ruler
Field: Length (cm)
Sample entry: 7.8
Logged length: 12
